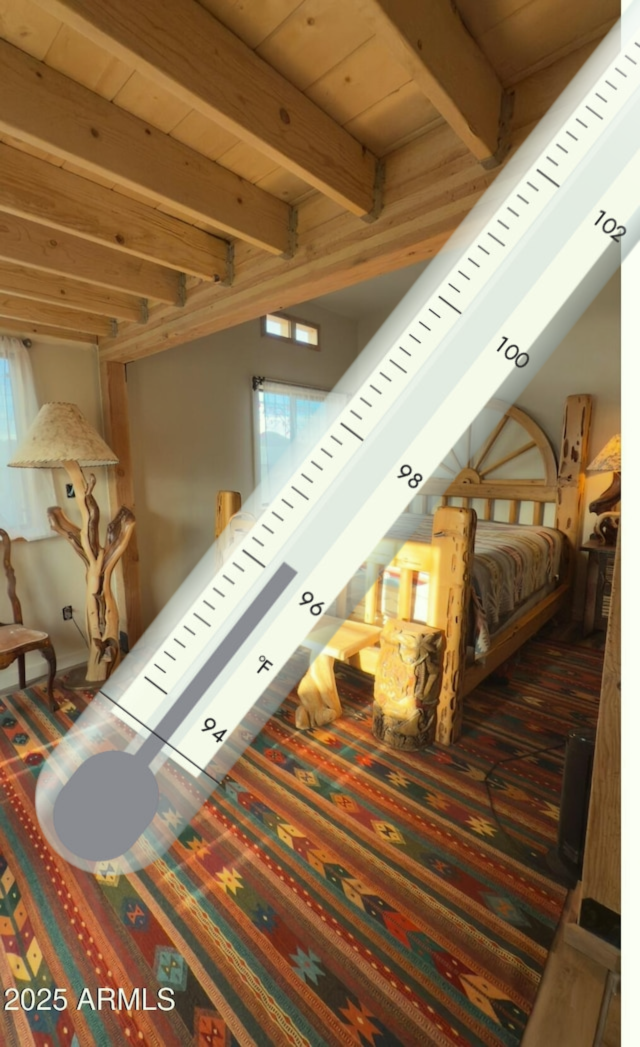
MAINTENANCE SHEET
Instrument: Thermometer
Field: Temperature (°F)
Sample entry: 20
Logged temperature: 96.2
